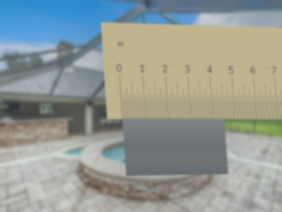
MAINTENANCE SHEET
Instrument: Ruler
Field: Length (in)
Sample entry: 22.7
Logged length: 4.5
